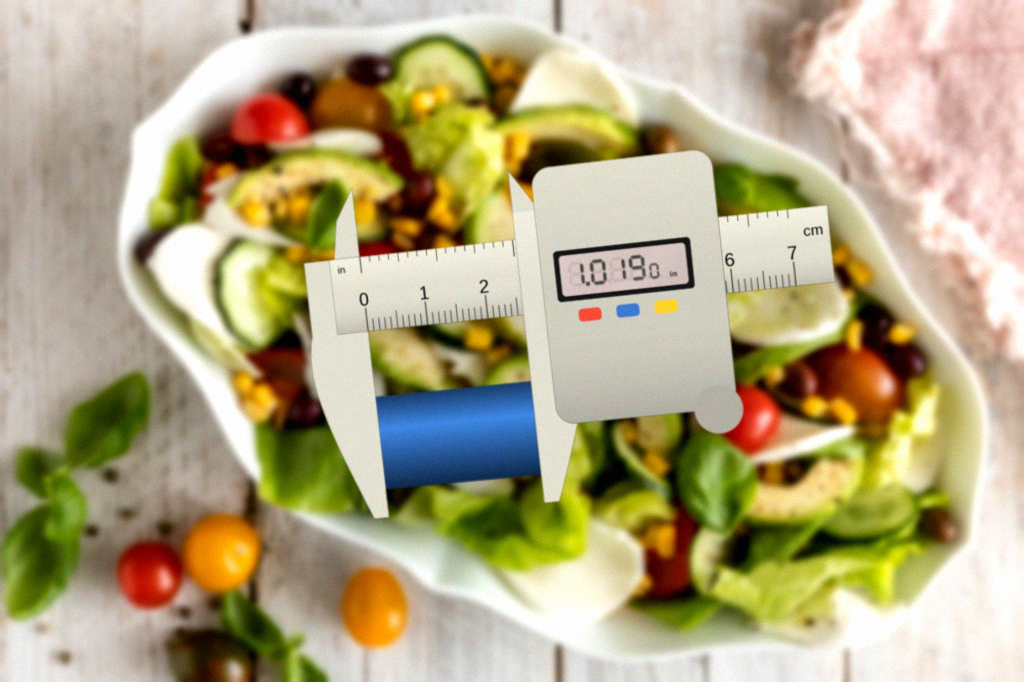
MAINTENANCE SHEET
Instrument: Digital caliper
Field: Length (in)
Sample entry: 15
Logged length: 1.0190
